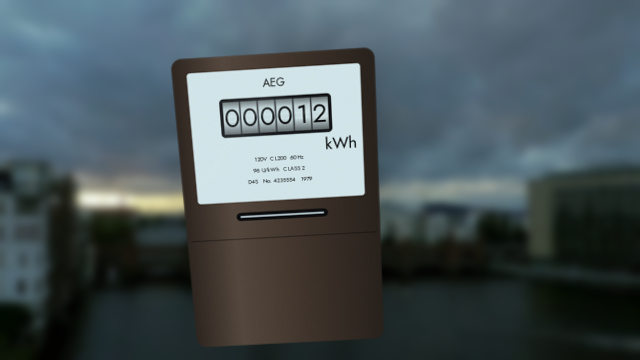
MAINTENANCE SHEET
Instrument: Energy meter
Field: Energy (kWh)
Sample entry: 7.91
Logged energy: 12
